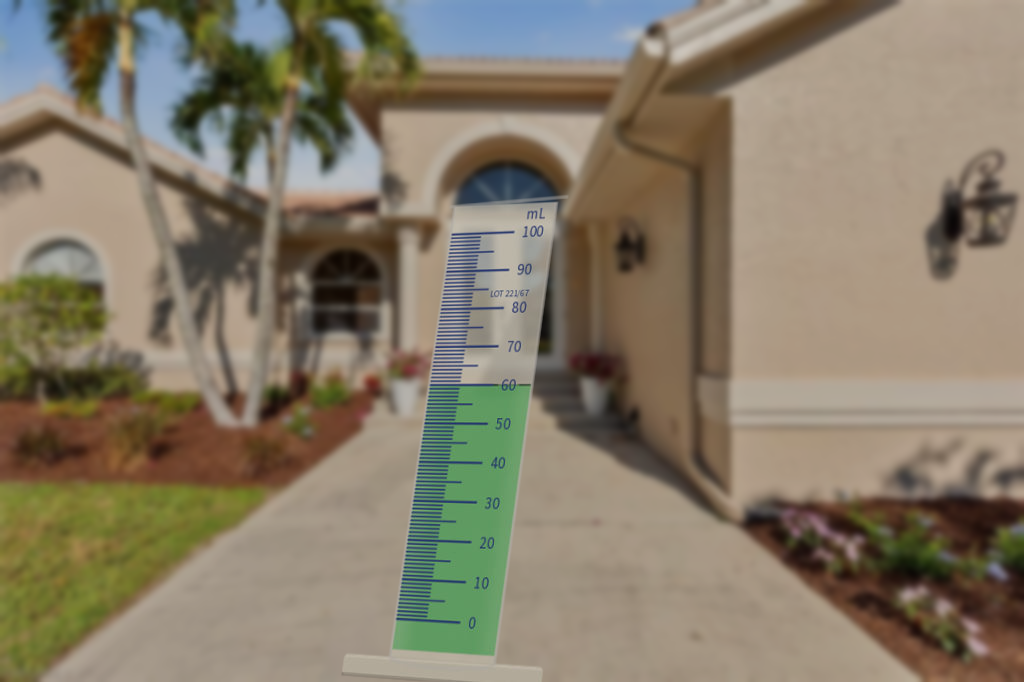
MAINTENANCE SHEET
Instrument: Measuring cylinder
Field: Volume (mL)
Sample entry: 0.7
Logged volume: 60
